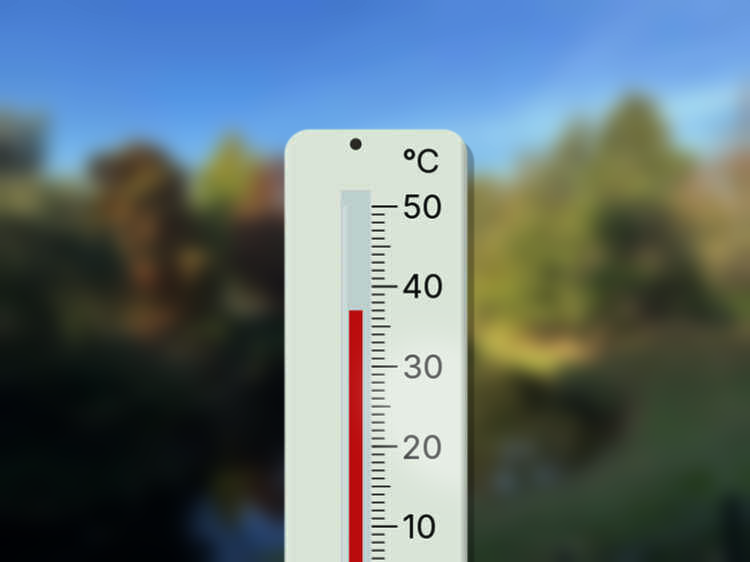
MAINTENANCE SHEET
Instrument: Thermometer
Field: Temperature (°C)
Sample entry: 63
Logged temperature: 37
